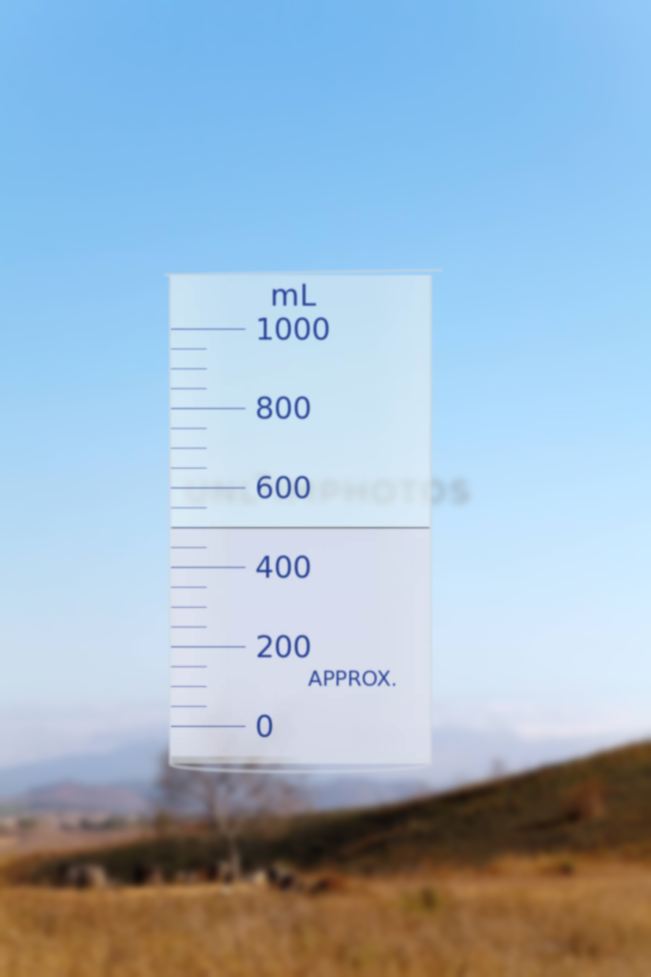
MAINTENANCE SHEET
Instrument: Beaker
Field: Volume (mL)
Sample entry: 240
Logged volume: 500
